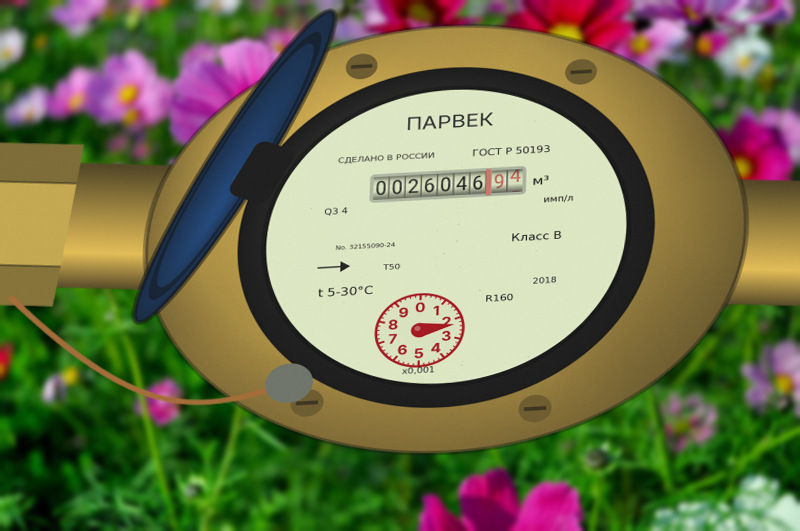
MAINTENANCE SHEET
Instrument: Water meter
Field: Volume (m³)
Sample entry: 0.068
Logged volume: 26046.942
